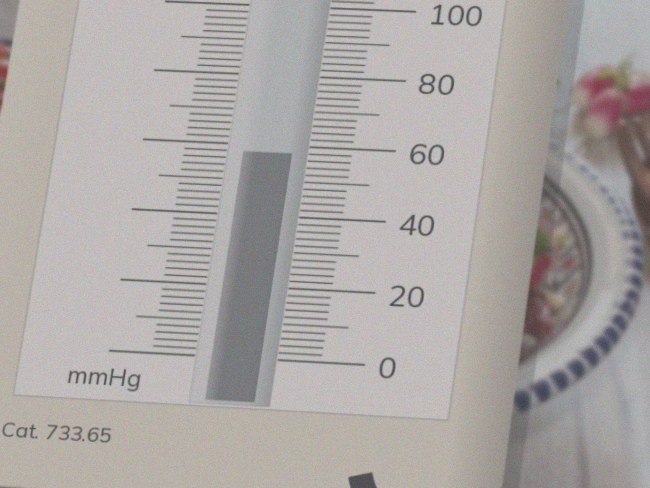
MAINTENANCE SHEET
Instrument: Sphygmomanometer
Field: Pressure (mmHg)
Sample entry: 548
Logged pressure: 58
